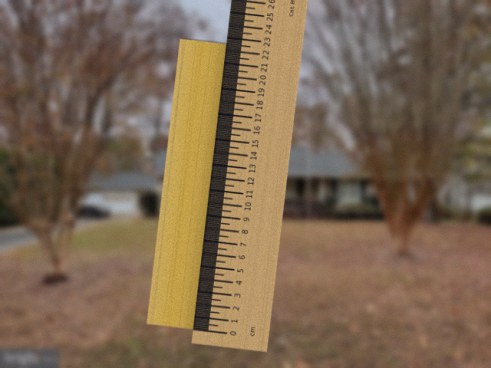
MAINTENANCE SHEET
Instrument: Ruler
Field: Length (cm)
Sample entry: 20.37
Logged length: 22.5
